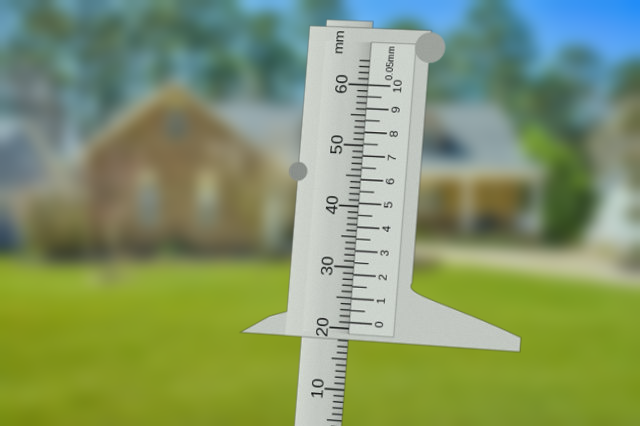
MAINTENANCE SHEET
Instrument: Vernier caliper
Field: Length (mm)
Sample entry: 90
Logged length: 21.0
